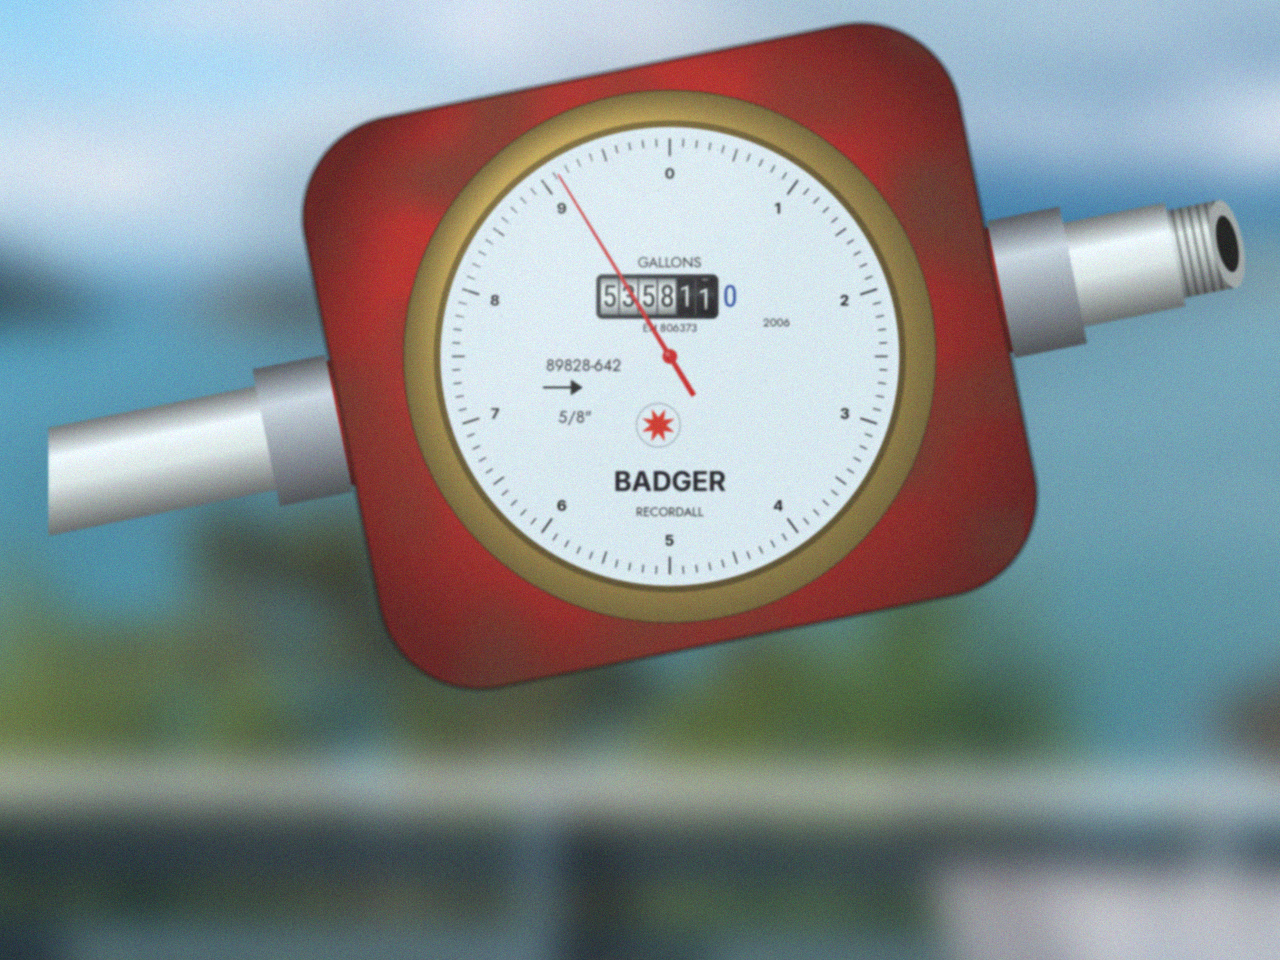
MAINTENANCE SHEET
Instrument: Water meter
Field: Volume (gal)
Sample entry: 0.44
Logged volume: 5358109.1
